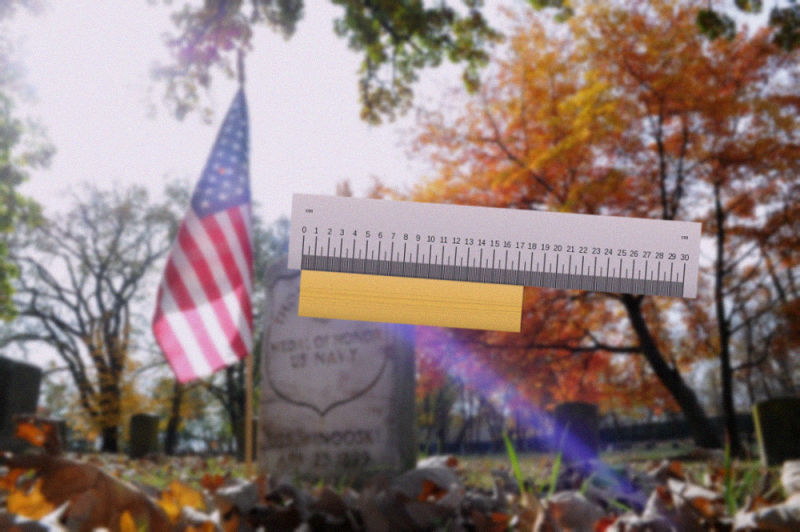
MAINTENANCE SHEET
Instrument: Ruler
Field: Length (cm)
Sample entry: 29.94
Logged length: 17.5
